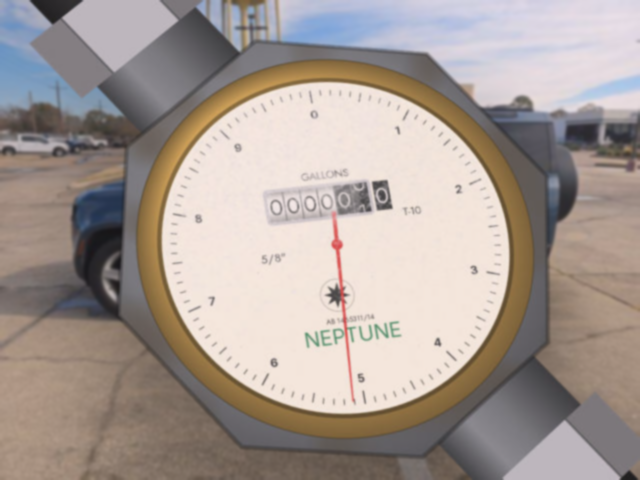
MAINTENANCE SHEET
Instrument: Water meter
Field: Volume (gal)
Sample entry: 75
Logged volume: 5.1
